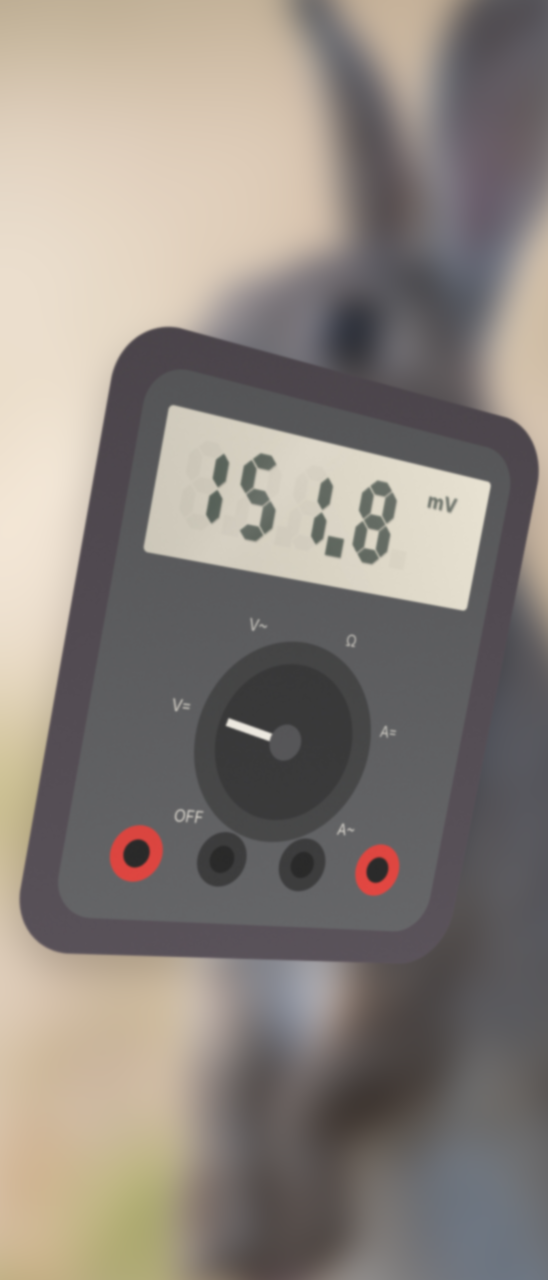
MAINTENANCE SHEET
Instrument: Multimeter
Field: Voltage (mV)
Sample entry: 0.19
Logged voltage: 151.8
